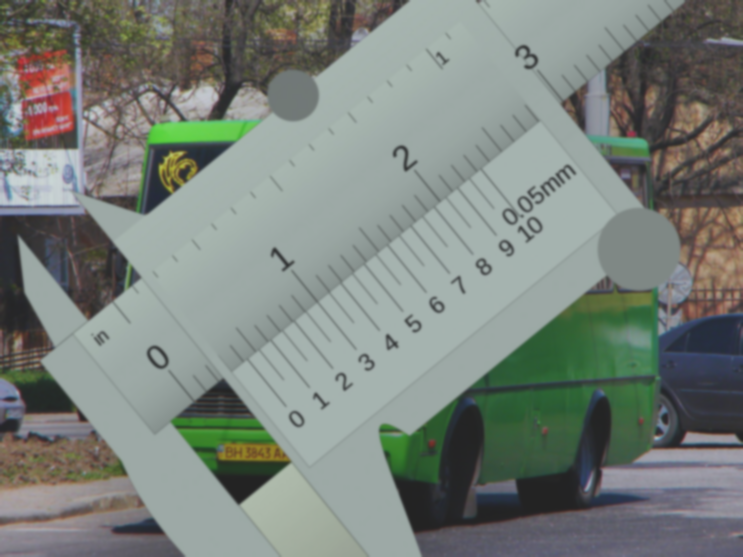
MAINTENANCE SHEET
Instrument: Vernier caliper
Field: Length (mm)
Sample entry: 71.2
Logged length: 4.3
